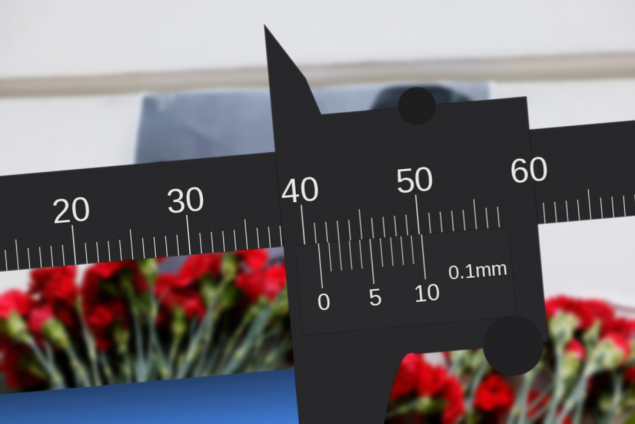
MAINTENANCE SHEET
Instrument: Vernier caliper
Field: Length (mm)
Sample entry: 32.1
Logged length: 41.2
